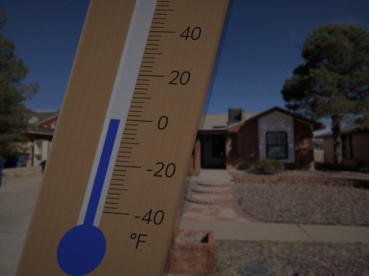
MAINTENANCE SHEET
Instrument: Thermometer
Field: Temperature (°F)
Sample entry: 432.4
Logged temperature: 0
